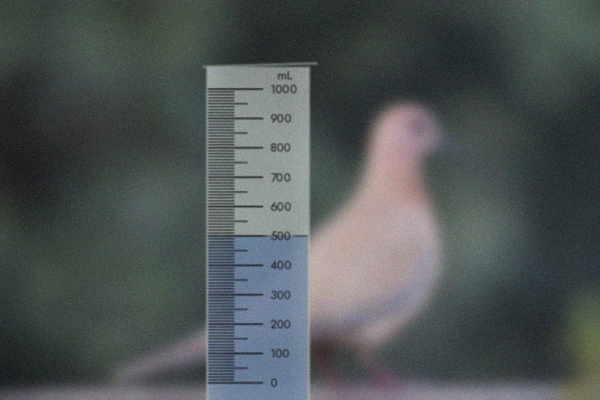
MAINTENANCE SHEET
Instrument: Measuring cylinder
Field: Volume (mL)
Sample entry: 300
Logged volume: 500
